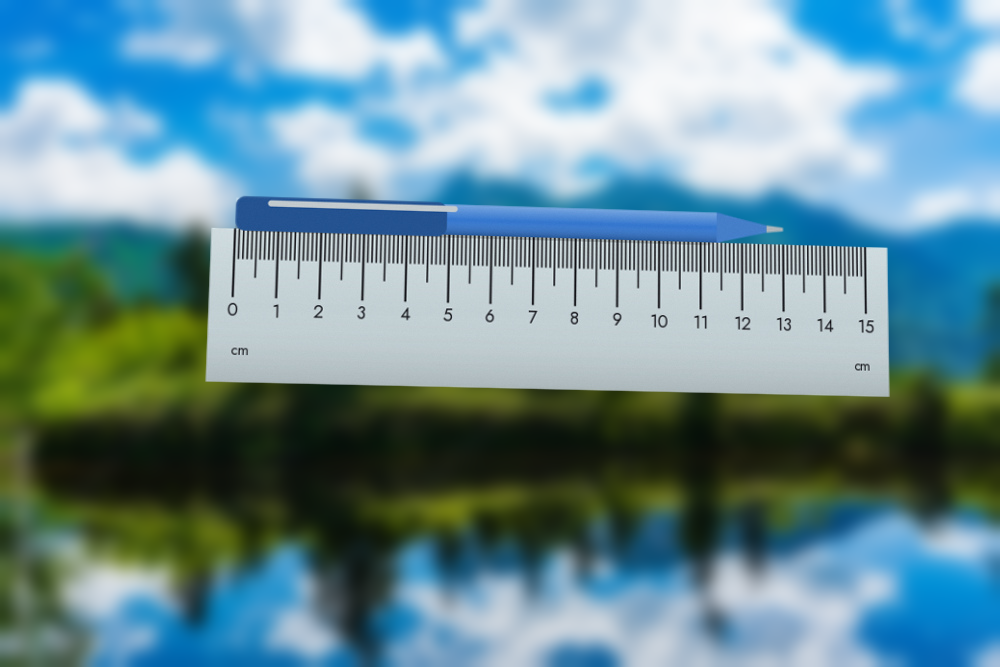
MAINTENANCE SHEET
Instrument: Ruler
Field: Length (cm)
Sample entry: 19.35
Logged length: 13
